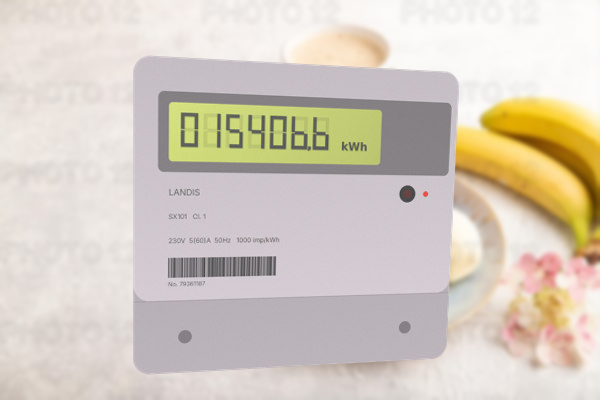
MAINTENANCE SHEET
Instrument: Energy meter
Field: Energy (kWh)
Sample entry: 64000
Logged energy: 15406.6
